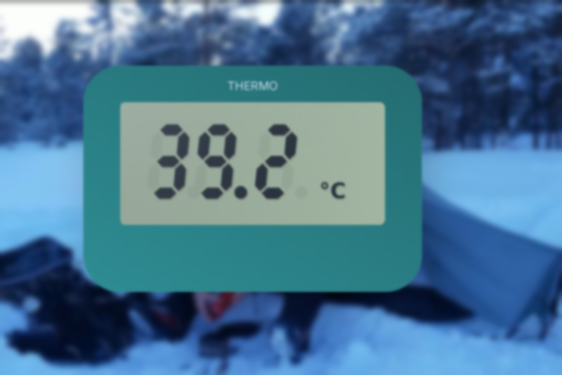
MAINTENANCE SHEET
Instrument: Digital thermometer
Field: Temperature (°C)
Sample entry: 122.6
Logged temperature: 39.2
